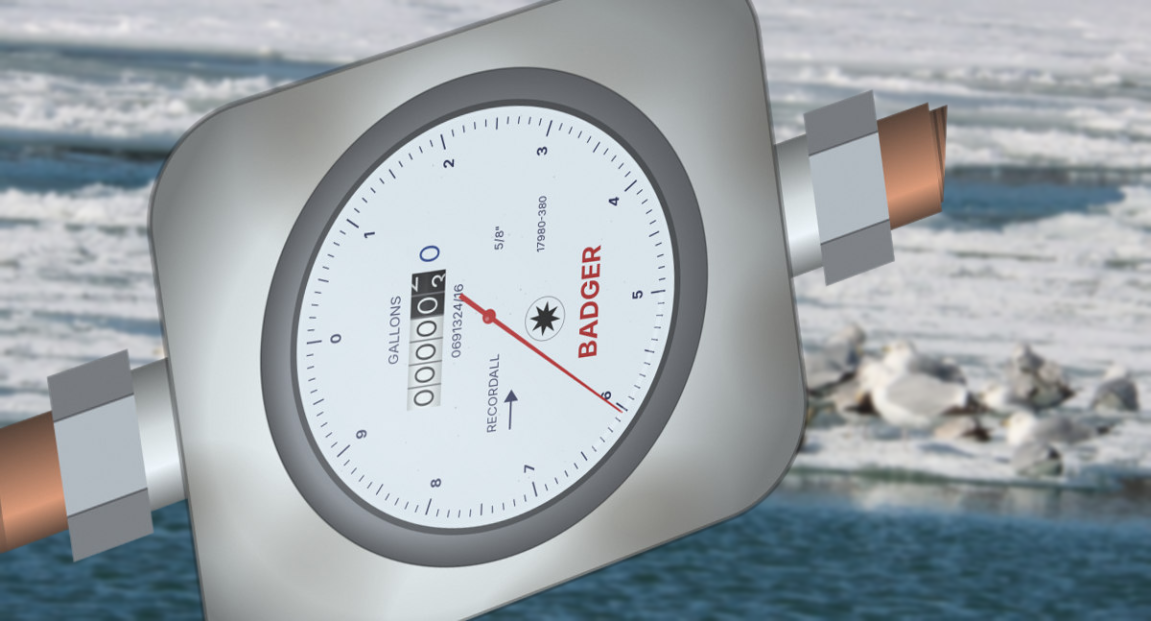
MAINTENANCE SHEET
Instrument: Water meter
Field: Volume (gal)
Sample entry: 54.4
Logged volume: 26.0
